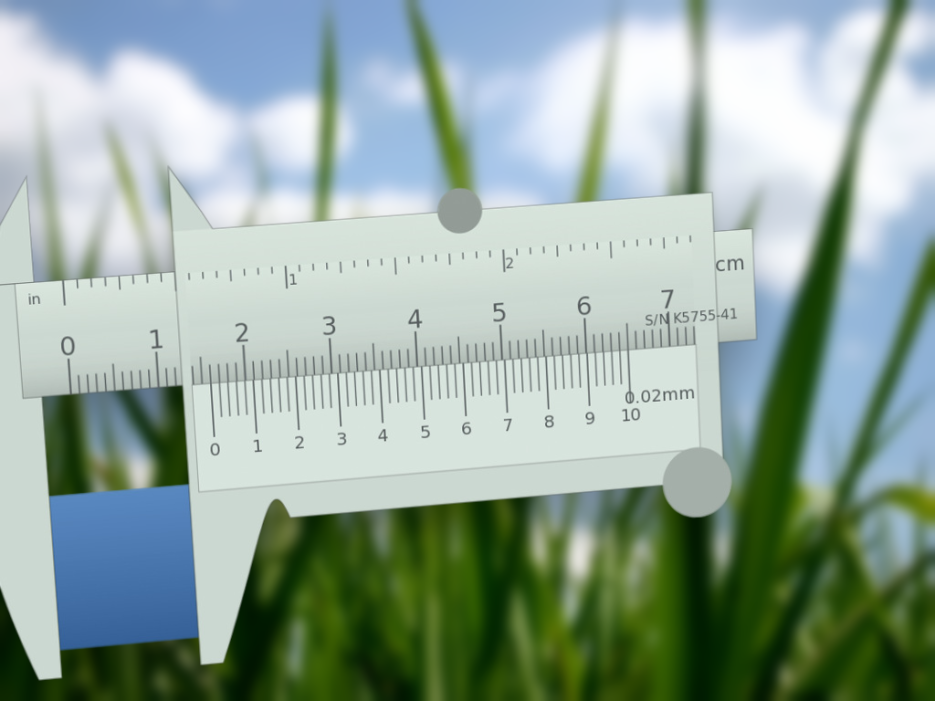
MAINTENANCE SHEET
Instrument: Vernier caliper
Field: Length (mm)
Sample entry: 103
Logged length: 16.0
